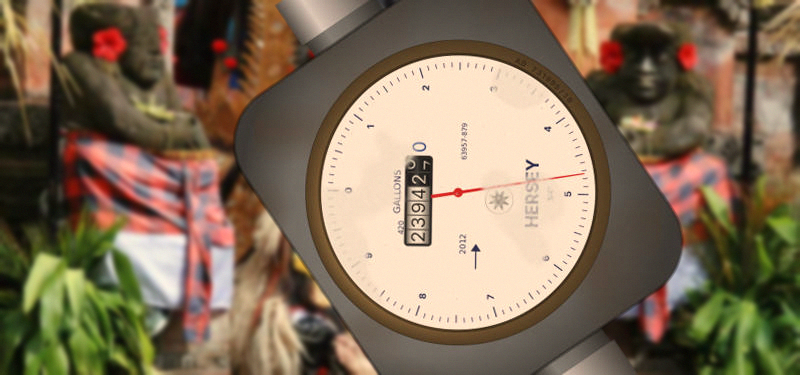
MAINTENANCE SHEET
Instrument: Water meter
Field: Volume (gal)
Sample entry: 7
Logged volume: 2394264.7
